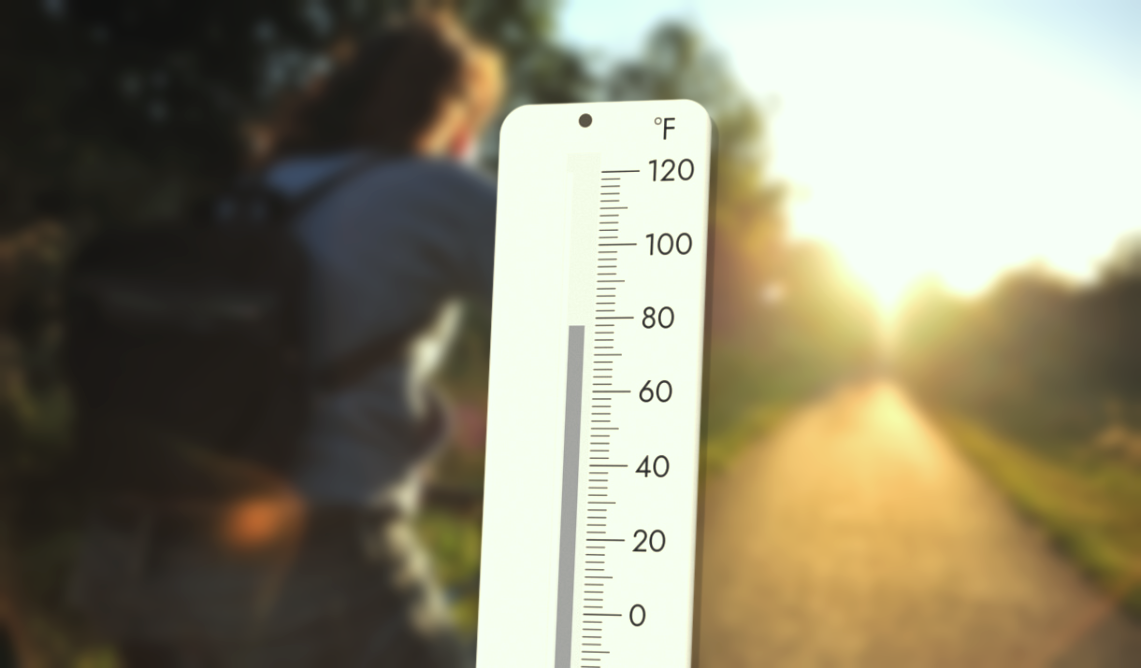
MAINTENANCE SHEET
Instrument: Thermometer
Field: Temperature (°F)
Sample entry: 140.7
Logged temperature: 78
